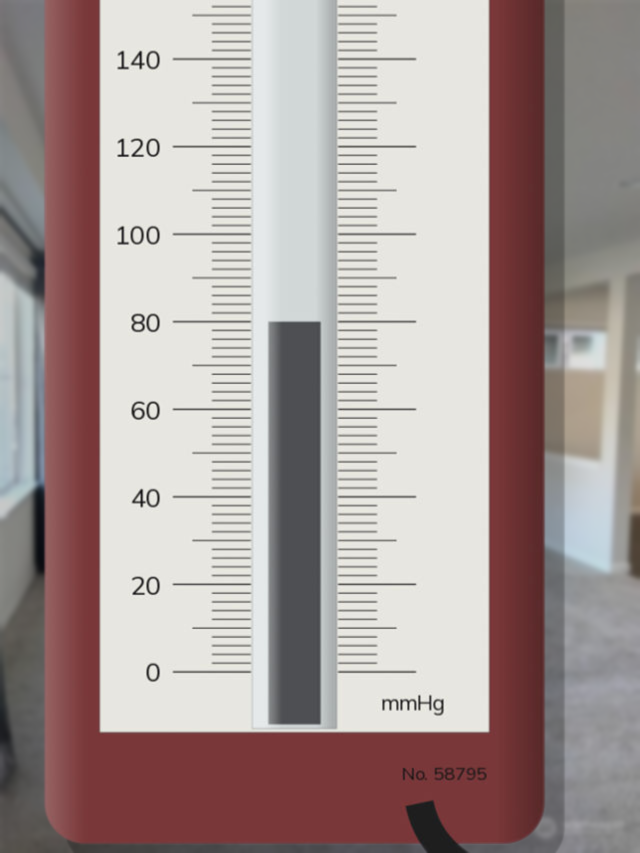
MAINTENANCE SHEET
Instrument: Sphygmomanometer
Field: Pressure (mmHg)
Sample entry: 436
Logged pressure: 80
